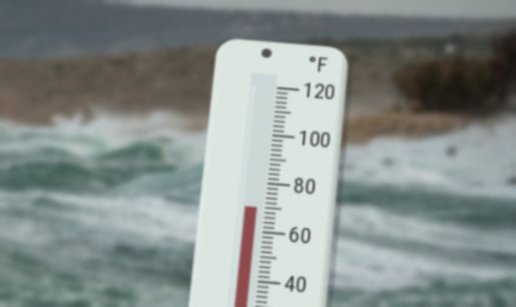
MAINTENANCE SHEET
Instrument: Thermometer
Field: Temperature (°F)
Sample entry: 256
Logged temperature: 70
